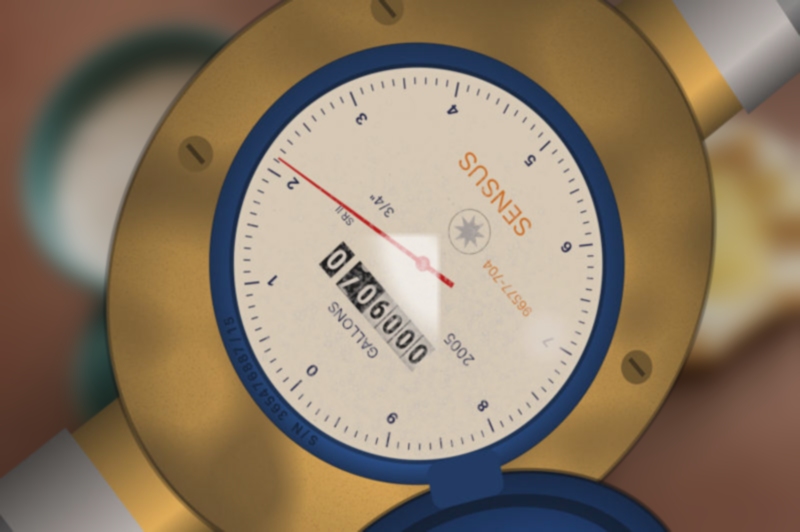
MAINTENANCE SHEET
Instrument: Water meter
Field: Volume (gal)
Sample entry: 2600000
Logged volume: 9072.1
